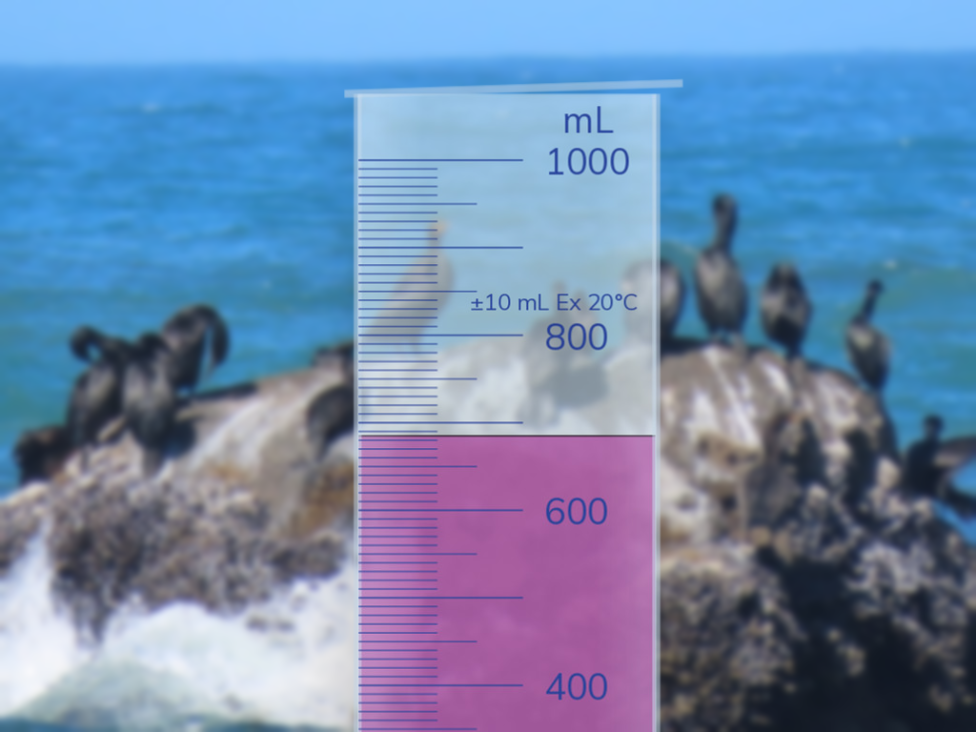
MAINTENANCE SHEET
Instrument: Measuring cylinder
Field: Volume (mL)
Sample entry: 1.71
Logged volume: 685
